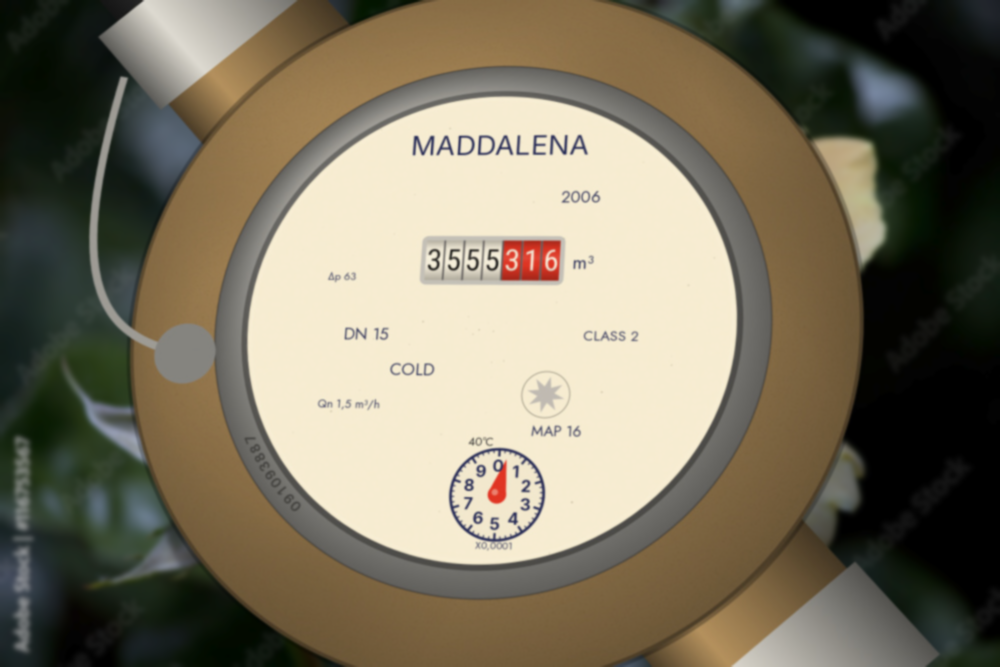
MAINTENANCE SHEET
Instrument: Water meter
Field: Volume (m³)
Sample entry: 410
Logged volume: 3555.3160
